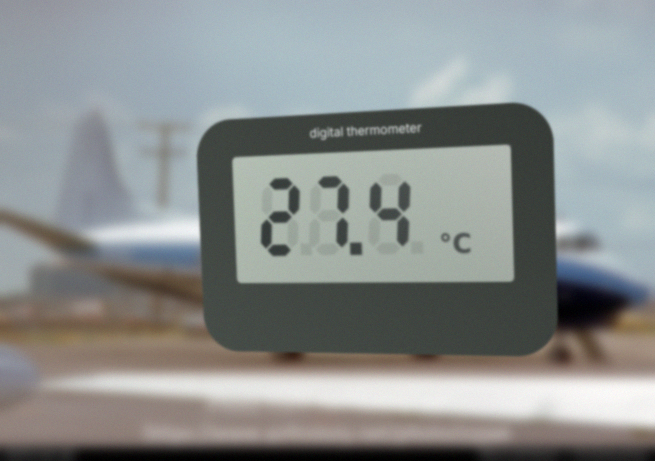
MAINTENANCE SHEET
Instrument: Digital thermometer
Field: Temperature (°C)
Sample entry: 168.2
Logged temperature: 27.4
